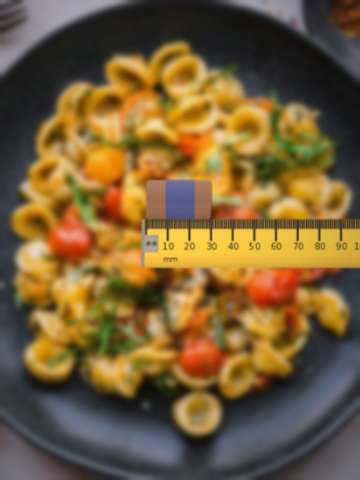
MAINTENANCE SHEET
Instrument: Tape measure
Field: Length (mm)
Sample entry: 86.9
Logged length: 30
